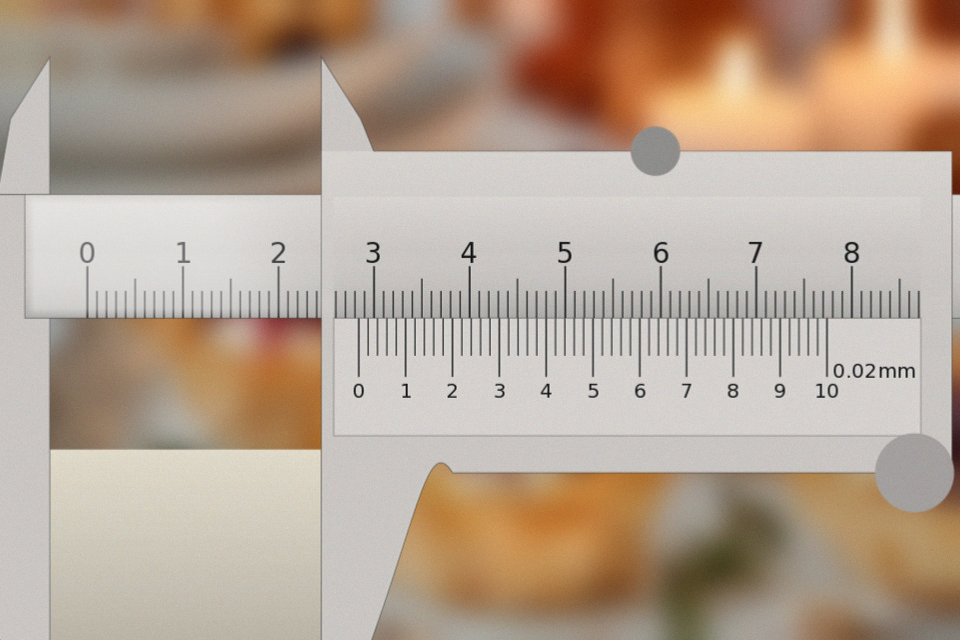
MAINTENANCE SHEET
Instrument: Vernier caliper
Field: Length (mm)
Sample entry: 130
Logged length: 28.4
